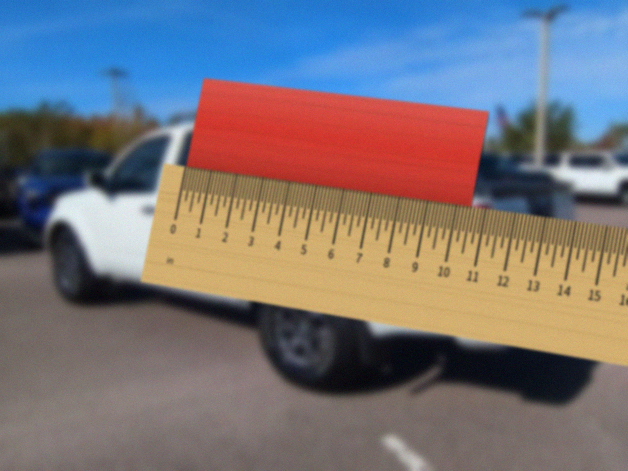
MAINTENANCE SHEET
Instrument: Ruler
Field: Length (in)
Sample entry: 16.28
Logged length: 10.5
